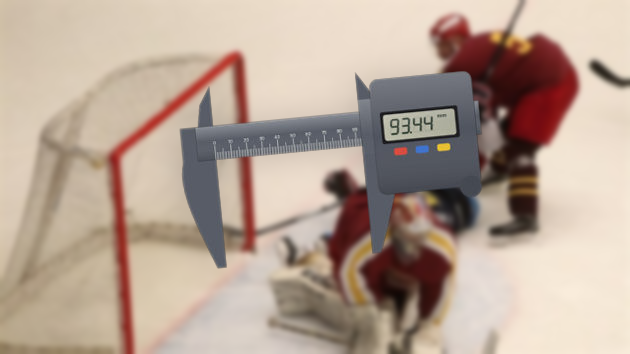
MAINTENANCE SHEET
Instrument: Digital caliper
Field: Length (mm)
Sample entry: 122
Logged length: 93.44
